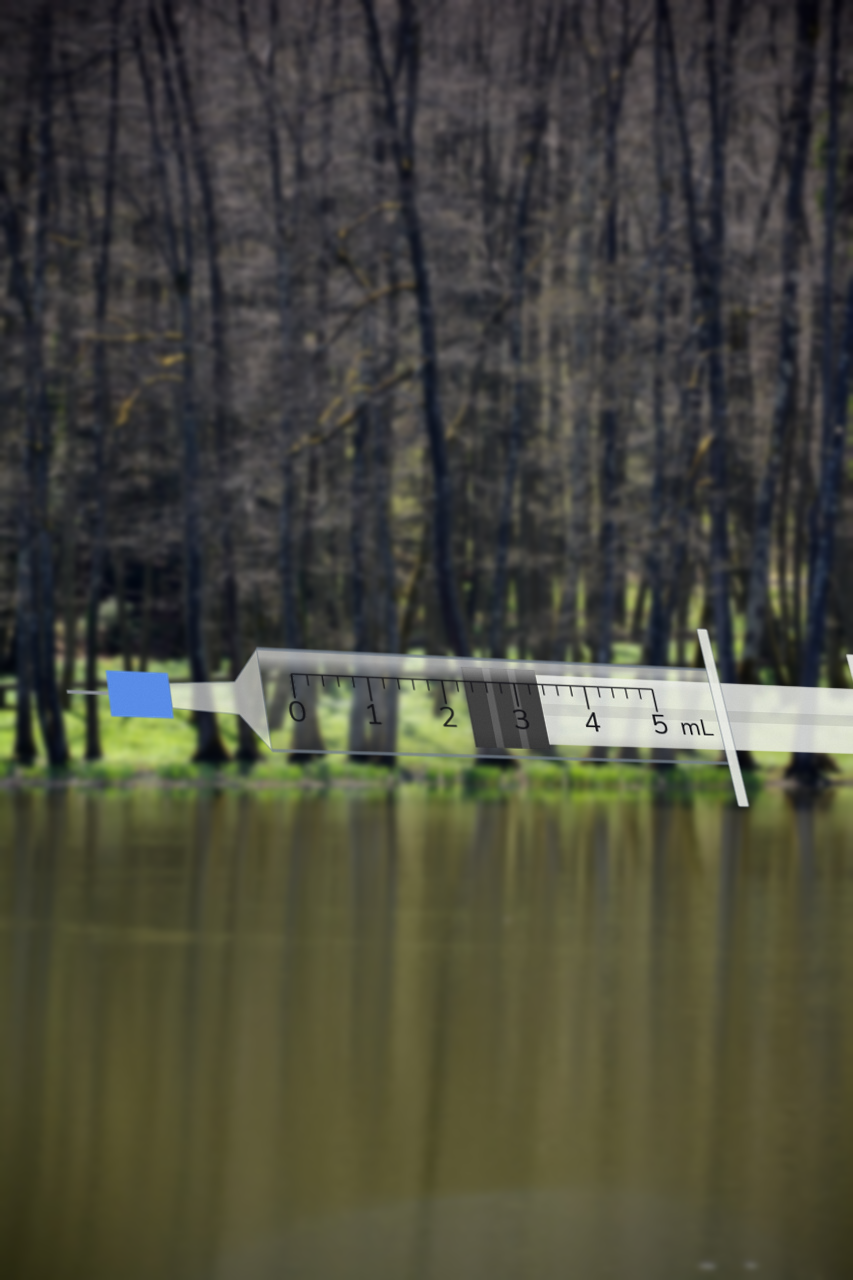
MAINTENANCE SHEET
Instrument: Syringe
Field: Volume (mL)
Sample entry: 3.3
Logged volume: 2.3
